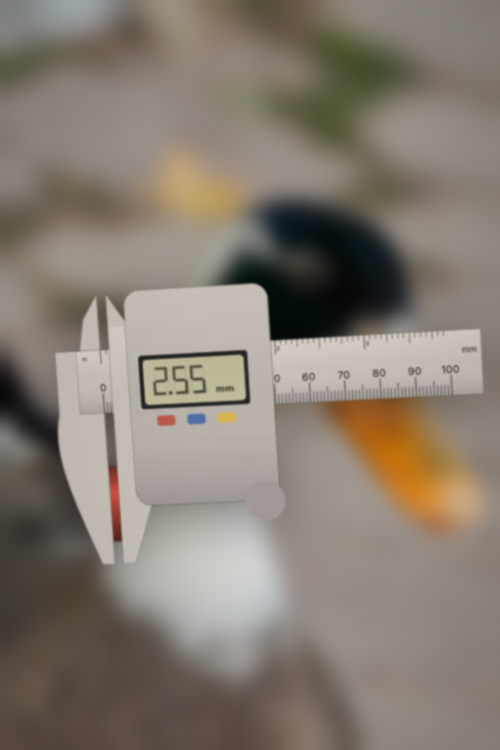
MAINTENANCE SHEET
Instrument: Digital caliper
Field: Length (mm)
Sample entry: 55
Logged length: 2.55
